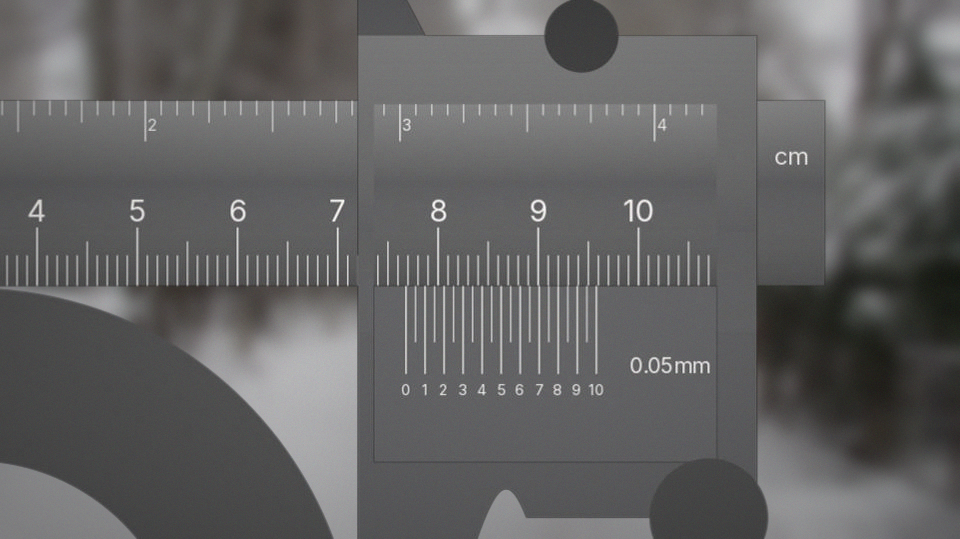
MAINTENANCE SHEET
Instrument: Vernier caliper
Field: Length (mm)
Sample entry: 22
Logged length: 76.8
